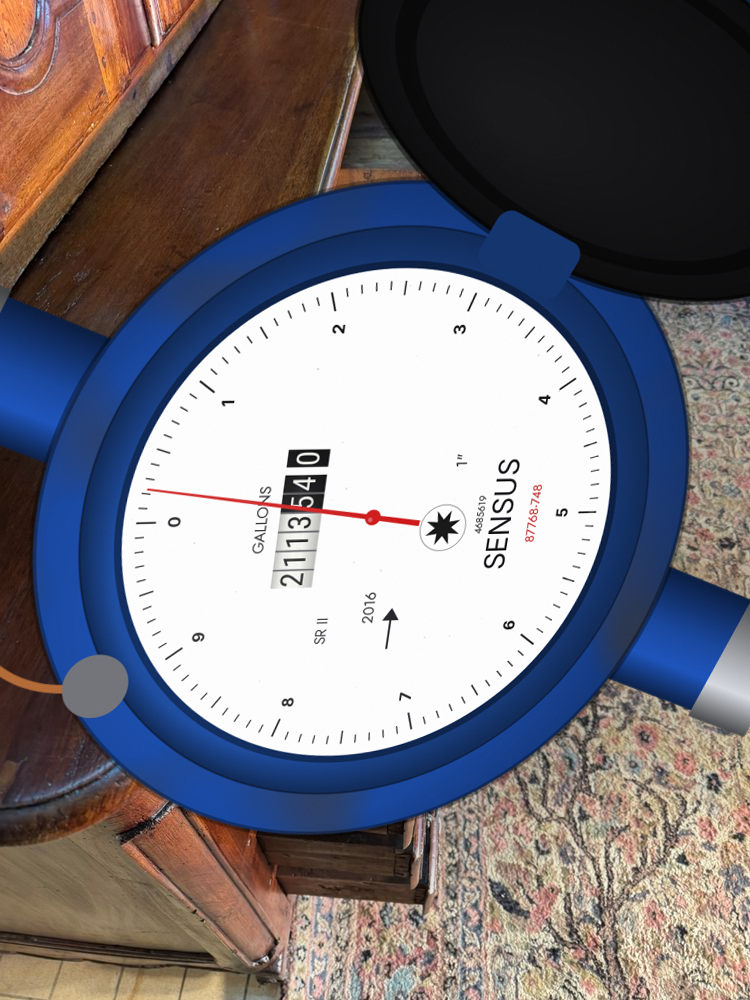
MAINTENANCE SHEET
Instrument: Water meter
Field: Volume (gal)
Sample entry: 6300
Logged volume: 2113540.2
